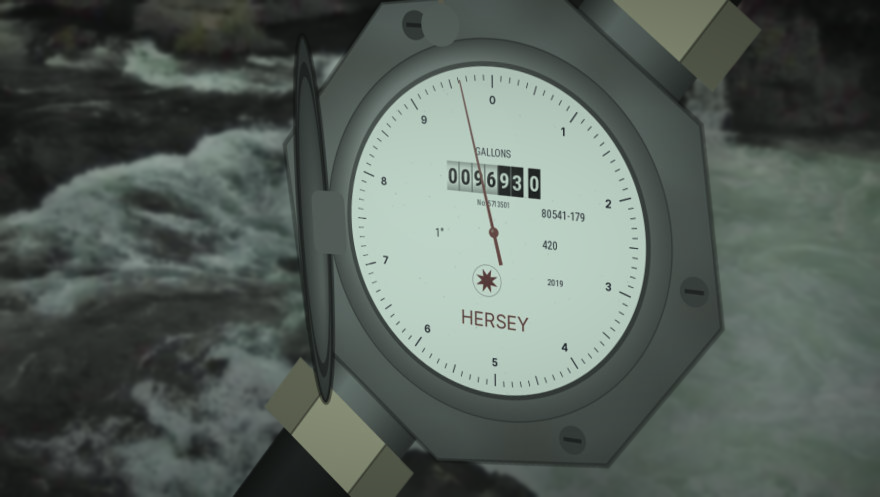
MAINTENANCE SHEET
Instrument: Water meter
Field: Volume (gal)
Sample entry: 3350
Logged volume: 96929.6
